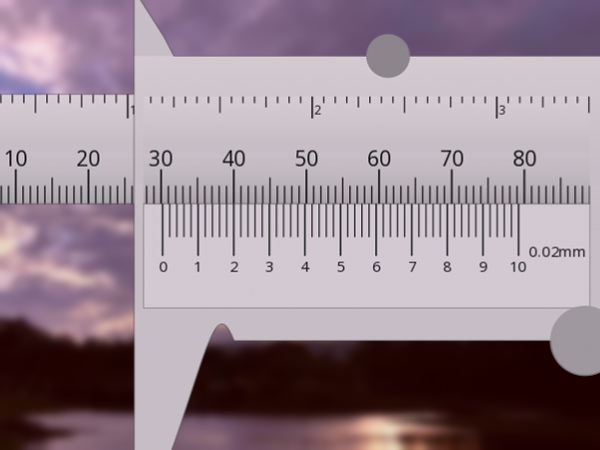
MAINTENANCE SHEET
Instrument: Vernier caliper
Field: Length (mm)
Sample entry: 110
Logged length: 30.2
